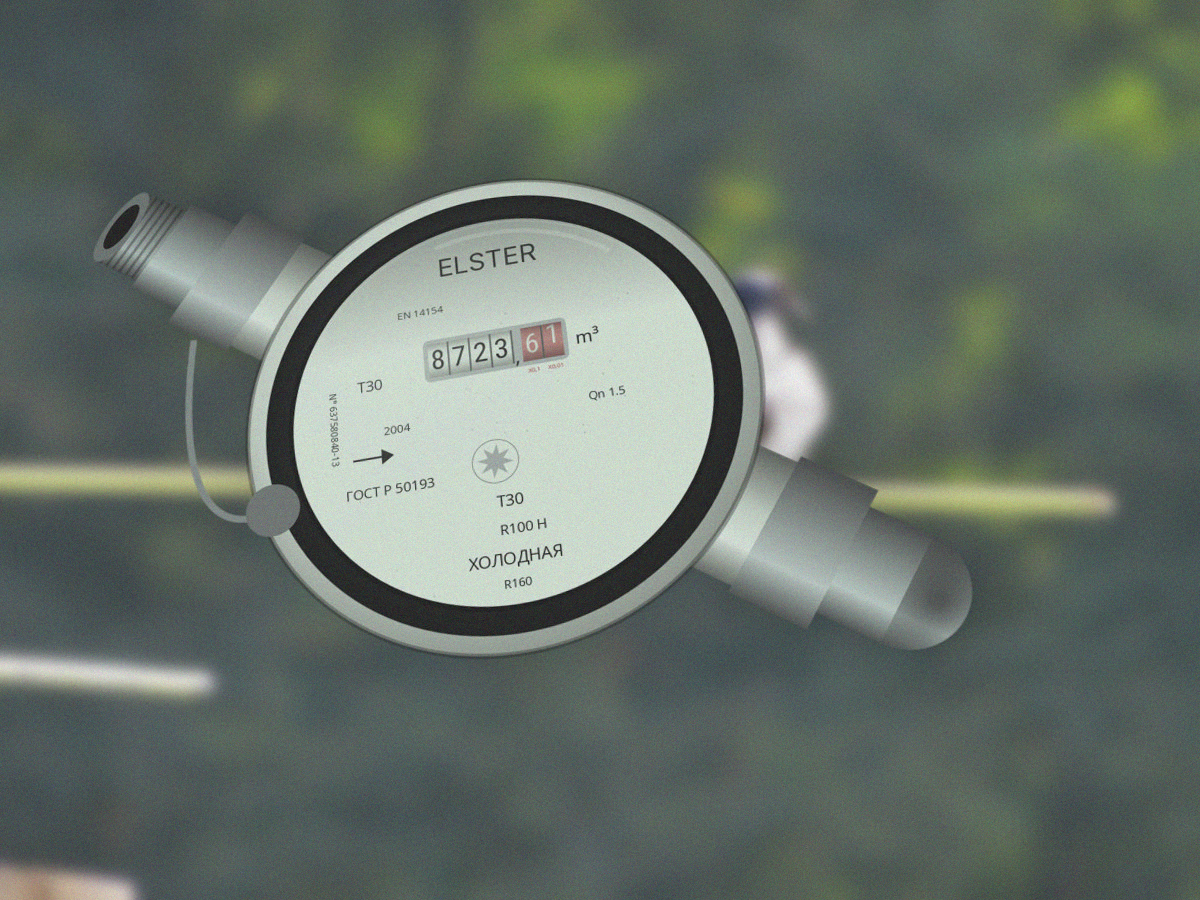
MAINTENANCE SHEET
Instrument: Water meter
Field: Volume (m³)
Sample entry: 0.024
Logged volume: 8723.61
